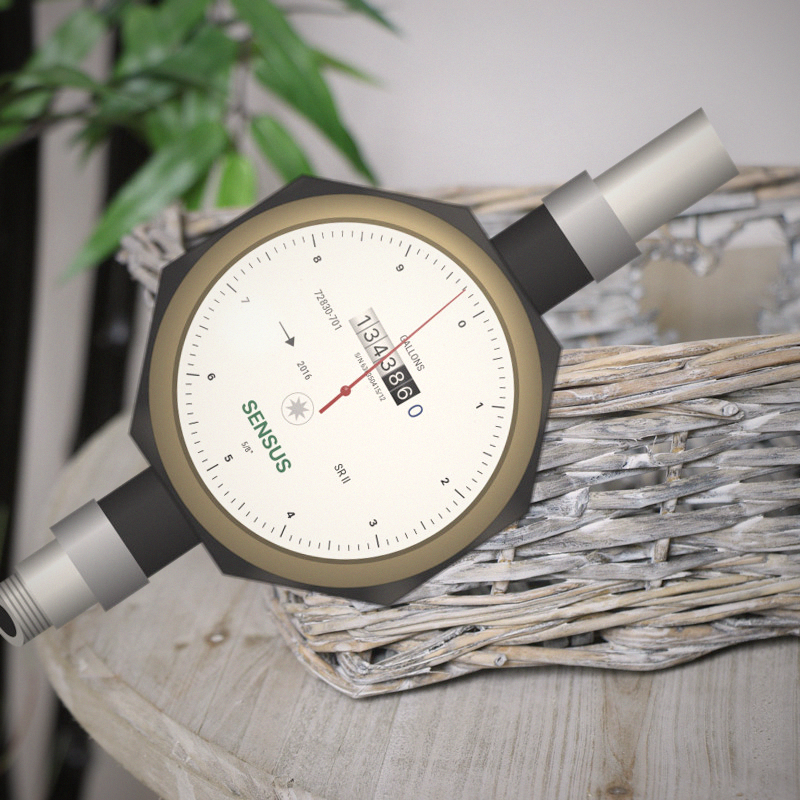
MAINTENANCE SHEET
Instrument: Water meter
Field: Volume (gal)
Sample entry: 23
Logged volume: 1343859.7
